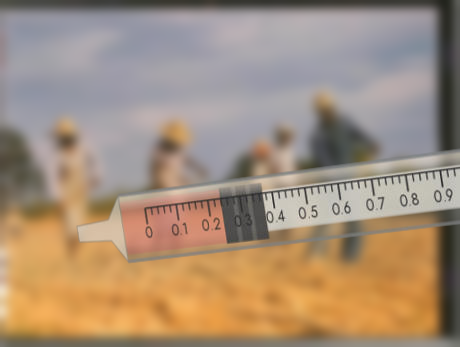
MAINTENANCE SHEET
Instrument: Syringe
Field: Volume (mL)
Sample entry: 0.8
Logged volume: 0.24
